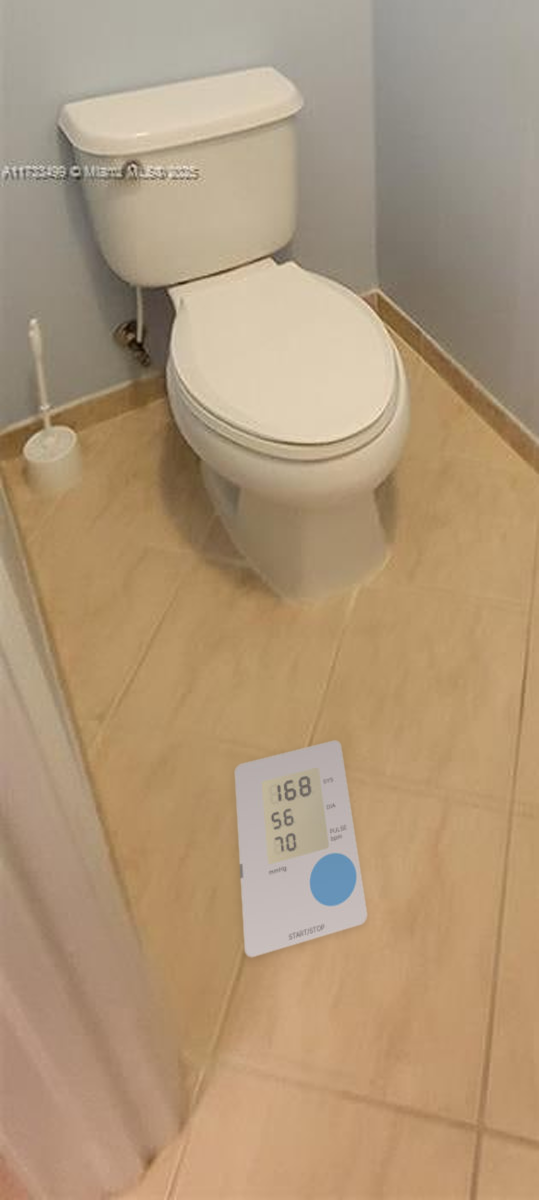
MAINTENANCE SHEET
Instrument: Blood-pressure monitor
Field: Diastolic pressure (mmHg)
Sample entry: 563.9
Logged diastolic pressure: 56
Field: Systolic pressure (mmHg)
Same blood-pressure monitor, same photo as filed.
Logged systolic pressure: 168
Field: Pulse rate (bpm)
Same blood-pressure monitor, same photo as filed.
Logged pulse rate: 70
